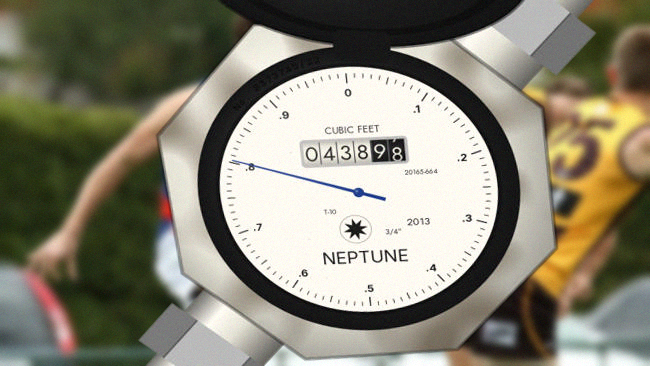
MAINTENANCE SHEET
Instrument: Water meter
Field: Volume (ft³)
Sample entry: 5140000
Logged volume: 43897.80
